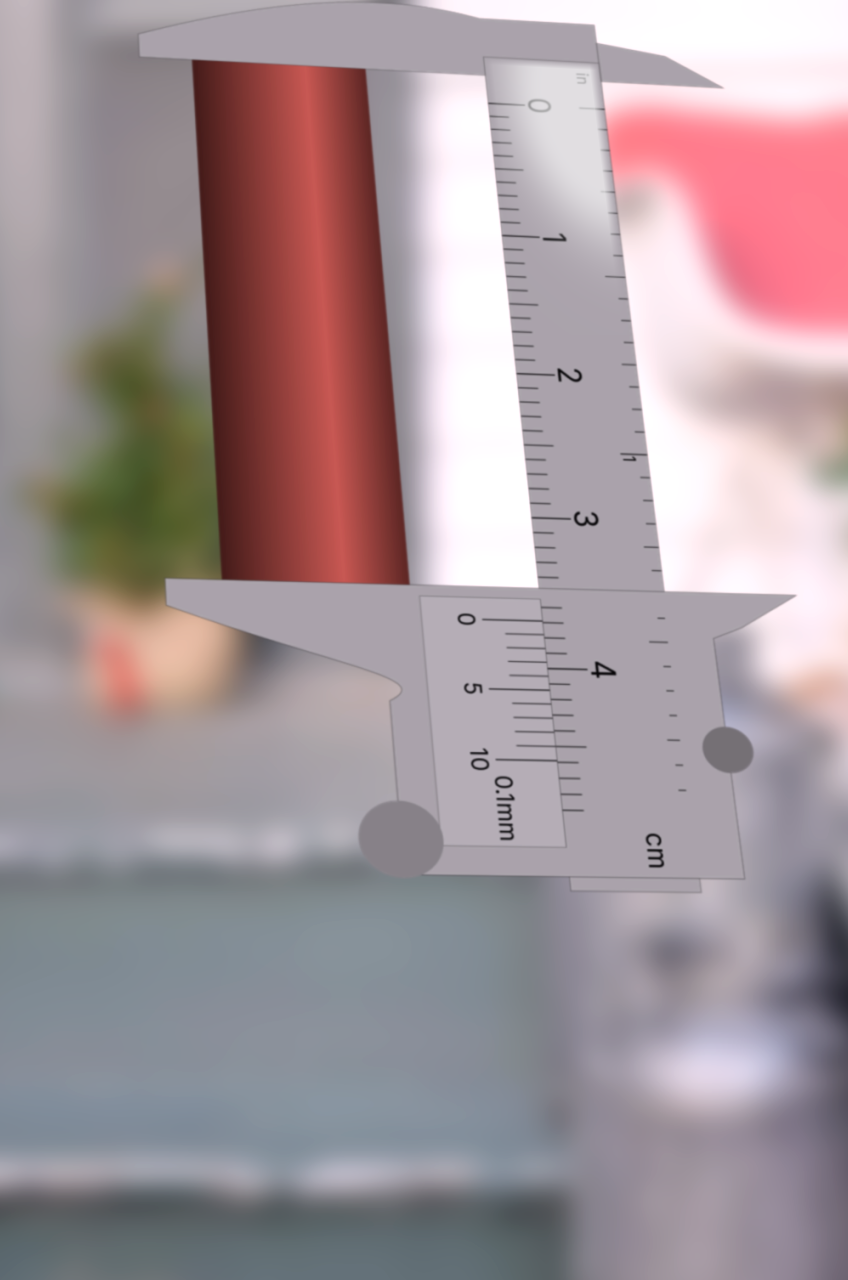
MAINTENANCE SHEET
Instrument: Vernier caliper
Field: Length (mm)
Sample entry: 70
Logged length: 36.9
